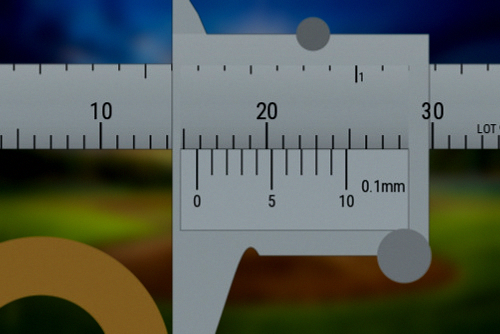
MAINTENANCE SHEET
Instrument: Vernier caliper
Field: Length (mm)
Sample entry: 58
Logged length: 15.8
